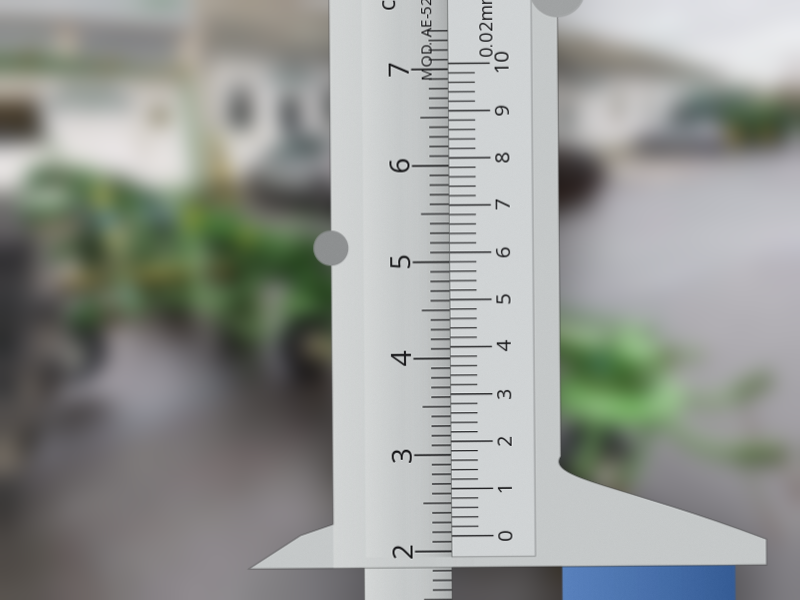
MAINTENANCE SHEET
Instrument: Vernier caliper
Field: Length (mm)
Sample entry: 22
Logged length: 21.6
